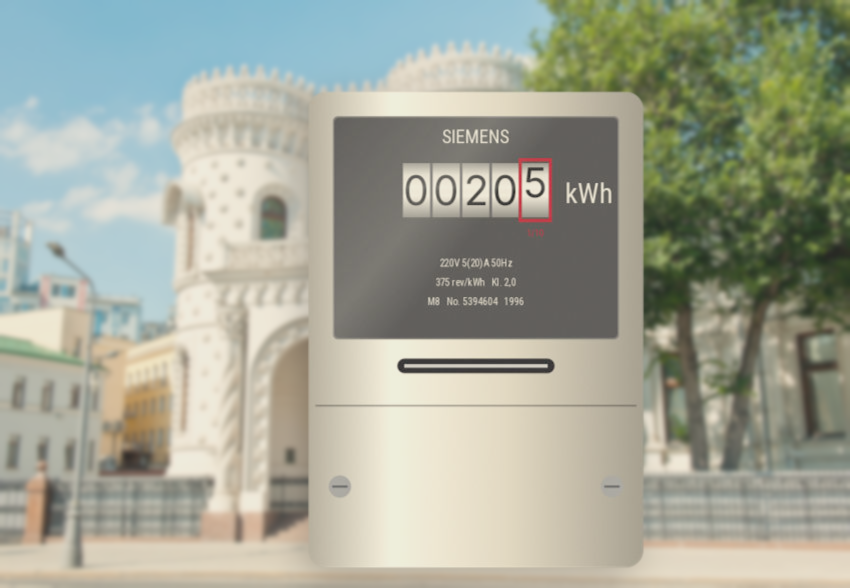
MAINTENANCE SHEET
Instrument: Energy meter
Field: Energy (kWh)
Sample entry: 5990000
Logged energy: 20.5
